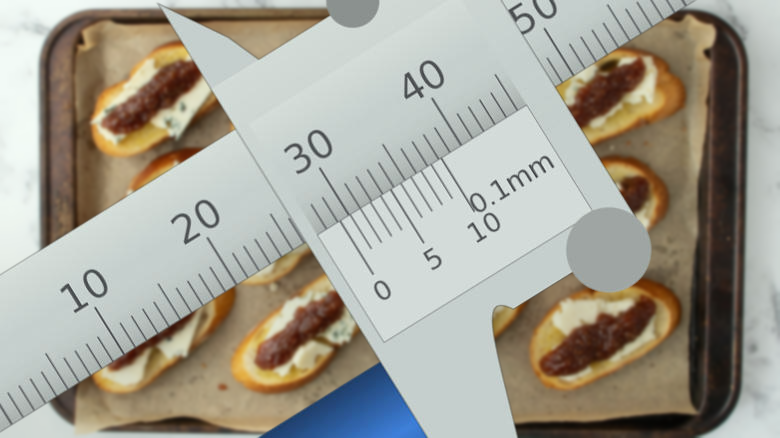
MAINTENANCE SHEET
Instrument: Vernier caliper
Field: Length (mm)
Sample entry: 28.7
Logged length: 29.2
